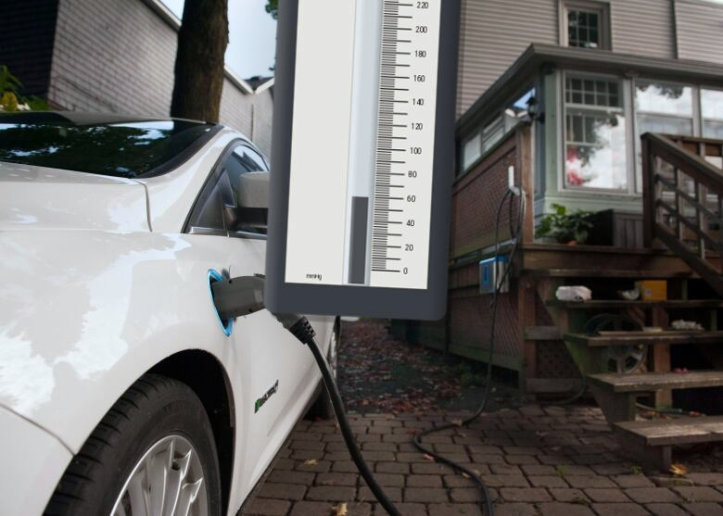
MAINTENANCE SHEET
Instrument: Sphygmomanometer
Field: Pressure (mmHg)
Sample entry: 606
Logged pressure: 60
